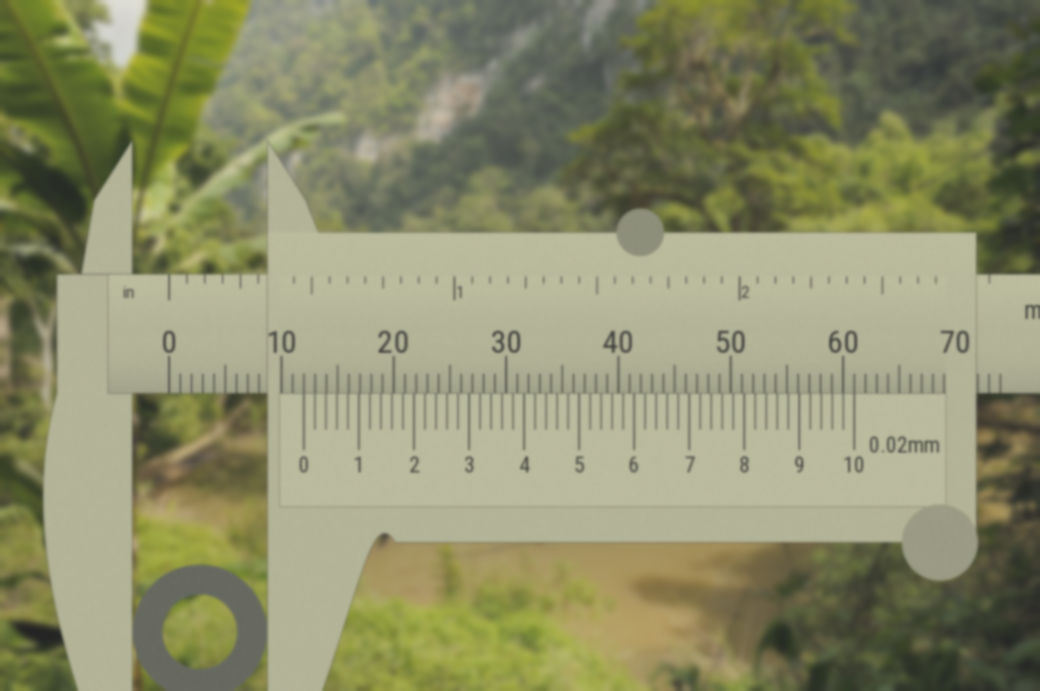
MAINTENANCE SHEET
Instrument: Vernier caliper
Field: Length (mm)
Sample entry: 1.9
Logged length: 12.0
